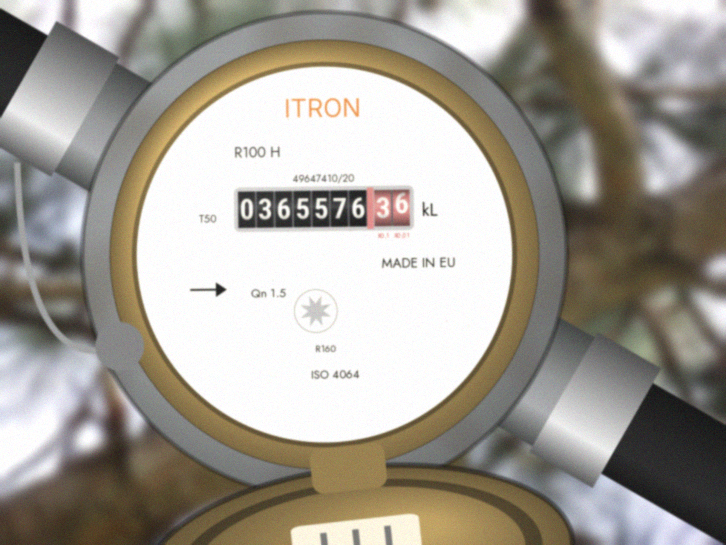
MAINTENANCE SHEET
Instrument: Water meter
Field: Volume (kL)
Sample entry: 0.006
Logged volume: 365576.36
